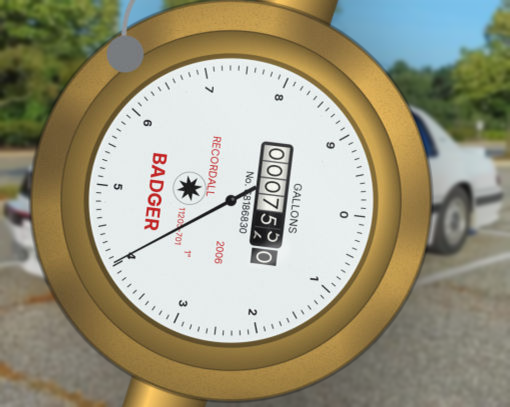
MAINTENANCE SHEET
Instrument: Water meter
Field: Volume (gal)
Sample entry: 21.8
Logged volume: 7554.0
